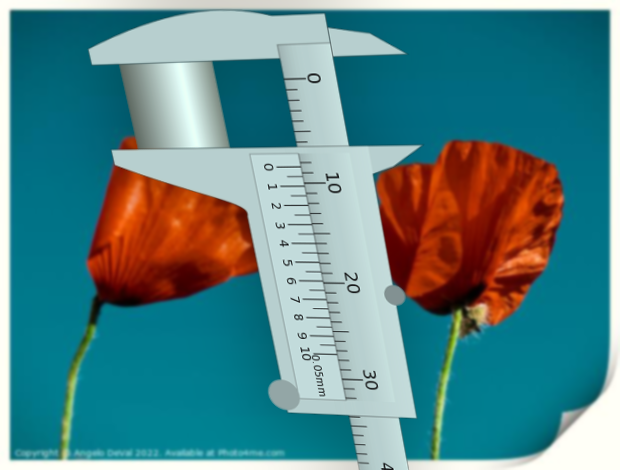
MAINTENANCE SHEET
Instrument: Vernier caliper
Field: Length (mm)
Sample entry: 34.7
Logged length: 8.4
